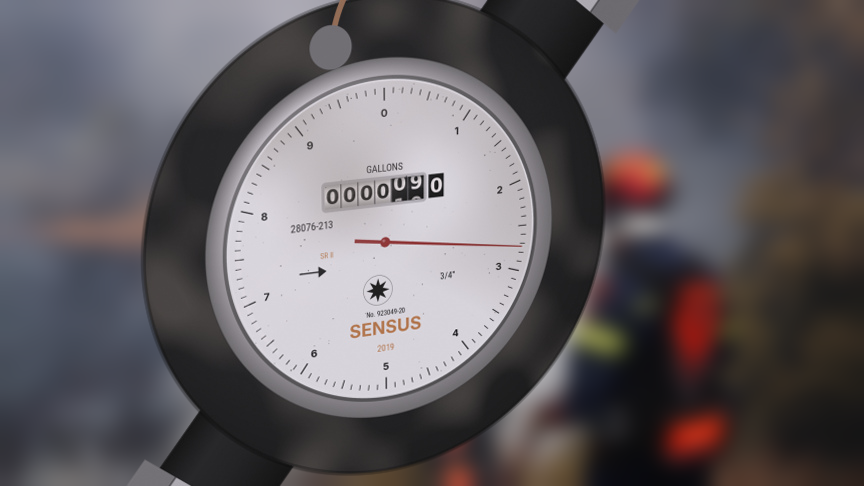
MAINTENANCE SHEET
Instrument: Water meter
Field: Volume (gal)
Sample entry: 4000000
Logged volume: 92.7
